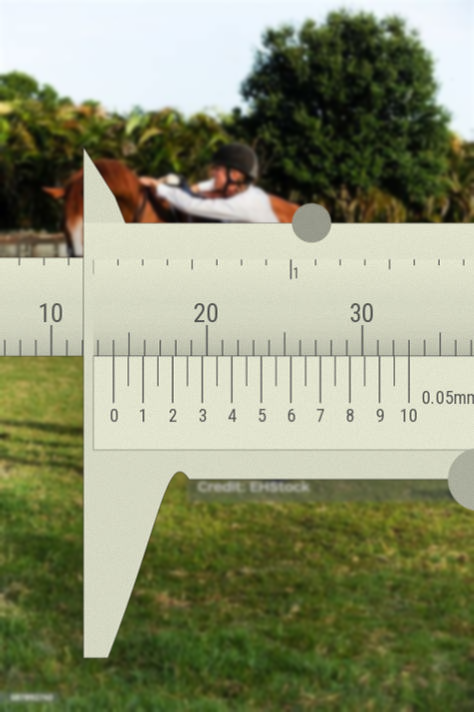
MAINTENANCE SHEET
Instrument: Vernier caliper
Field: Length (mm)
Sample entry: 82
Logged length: 14.0
